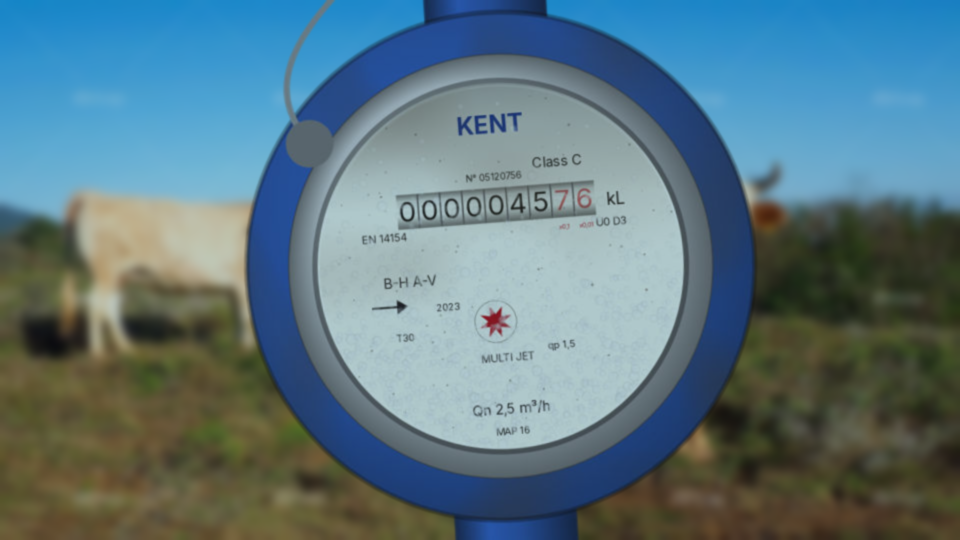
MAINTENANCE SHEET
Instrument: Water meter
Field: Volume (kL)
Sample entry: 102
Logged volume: 45.76
